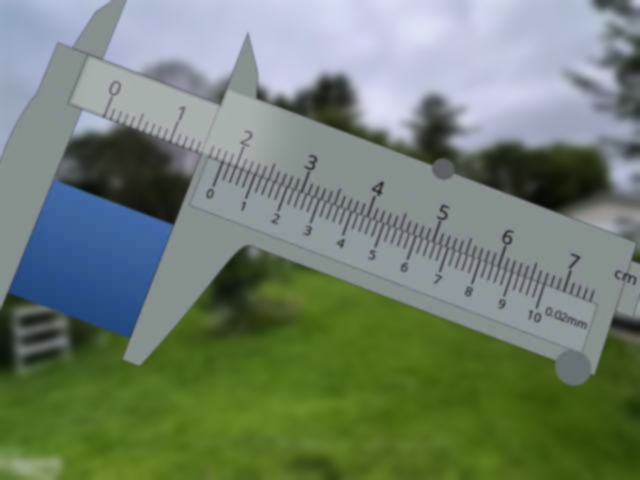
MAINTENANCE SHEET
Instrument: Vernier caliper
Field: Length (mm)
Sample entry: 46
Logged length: 18.0
